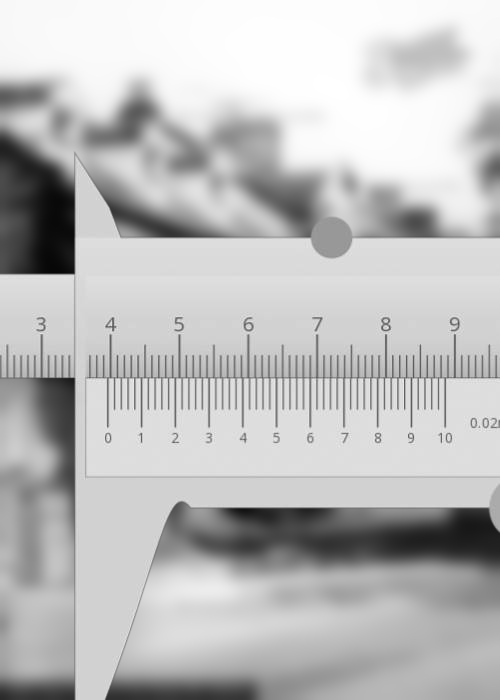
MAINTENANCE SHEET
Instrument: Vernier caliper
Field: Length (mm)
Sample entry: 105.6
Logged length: 39.6
